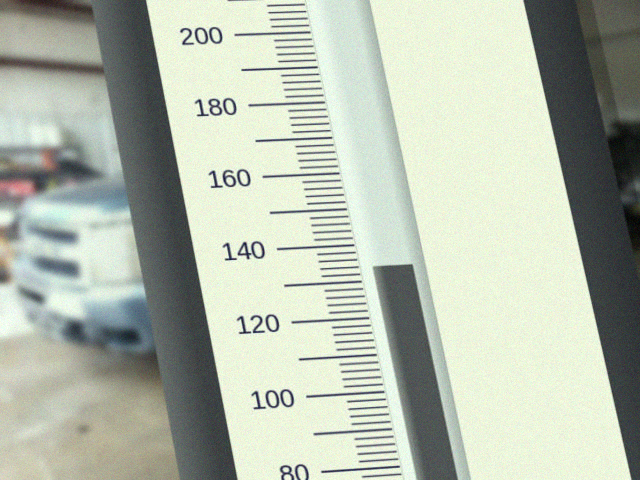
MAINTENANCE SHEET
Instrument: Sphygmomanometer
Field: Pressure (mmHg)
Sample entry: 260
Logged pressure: 134
